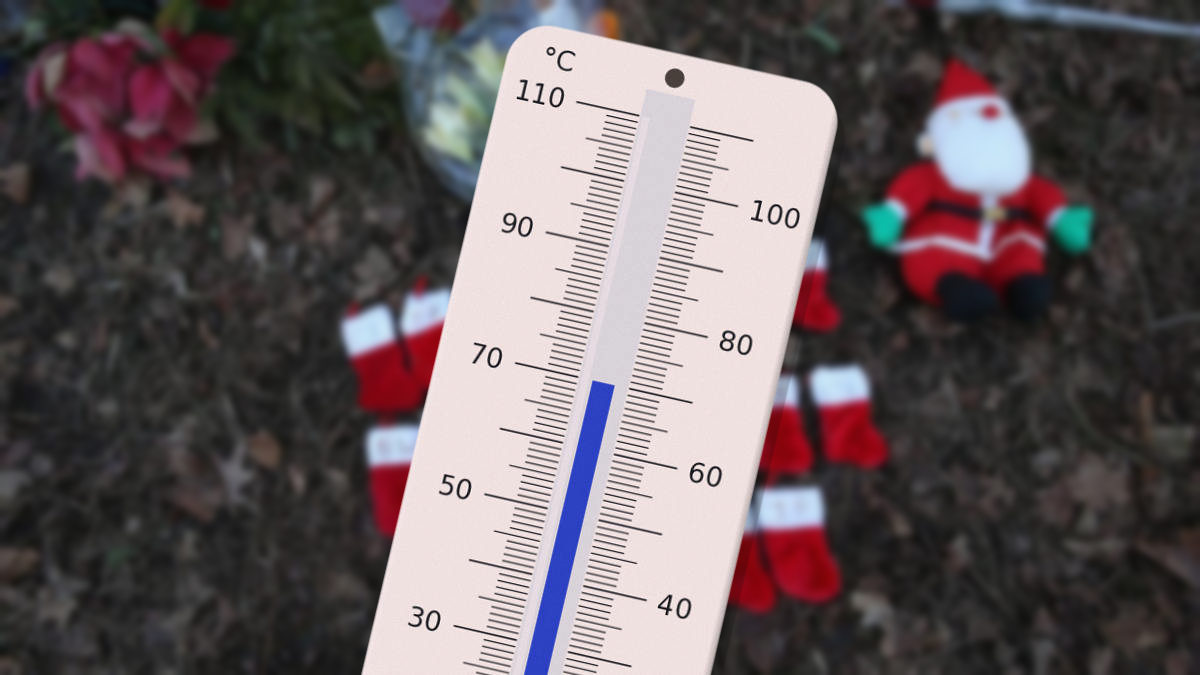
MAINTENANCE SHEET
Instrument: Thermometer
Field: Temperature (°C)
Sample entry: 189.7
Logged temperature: 70
